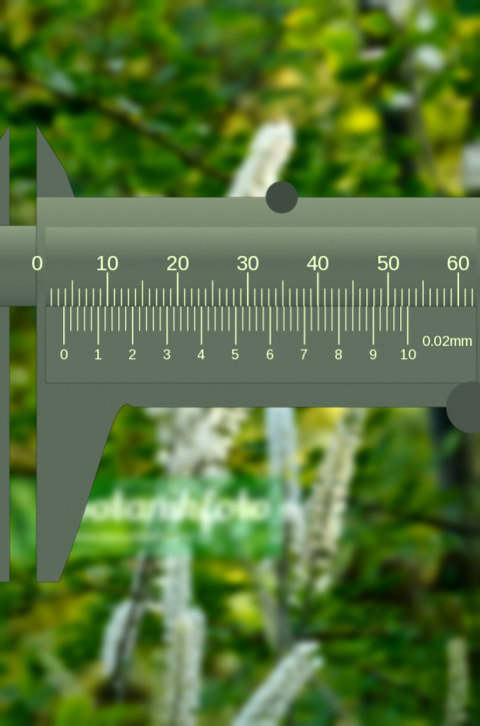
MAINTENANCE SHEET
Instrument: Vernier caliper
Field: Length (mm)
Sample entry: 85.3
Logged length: 3.8
